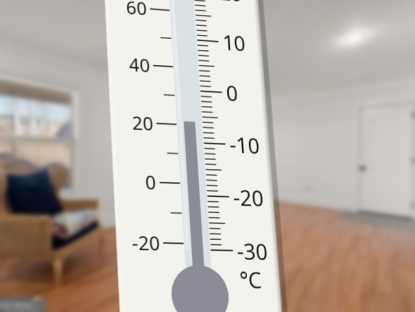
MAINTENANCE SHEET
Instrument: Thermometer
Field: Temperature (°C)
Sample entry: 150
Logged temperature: -6
